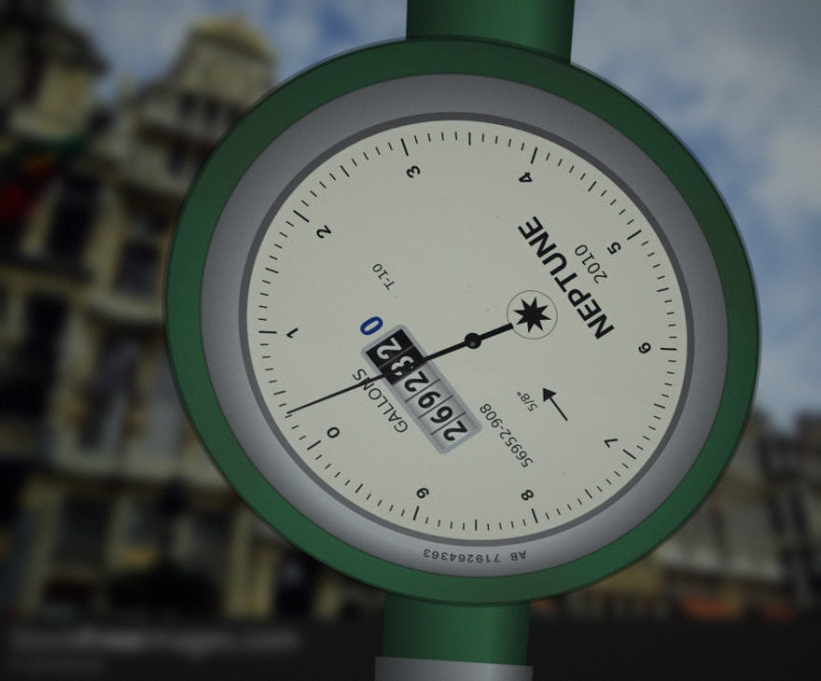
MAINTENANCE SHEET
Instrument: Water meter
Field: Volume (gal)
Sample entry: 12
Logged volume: 2692320.3
